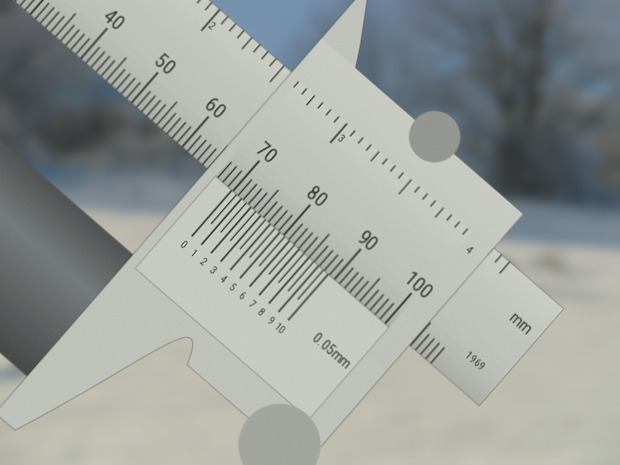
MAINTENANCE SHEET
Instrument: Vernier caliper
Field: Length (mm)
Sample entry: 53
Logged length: 69.8
